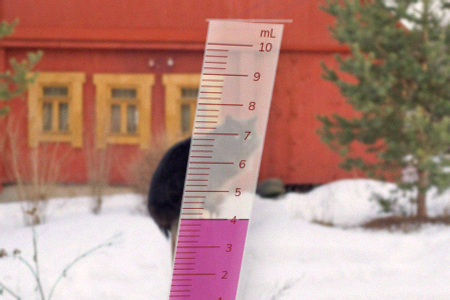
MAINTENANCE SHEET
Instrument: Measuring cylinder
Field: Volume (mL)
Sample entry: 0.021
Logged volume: 4
